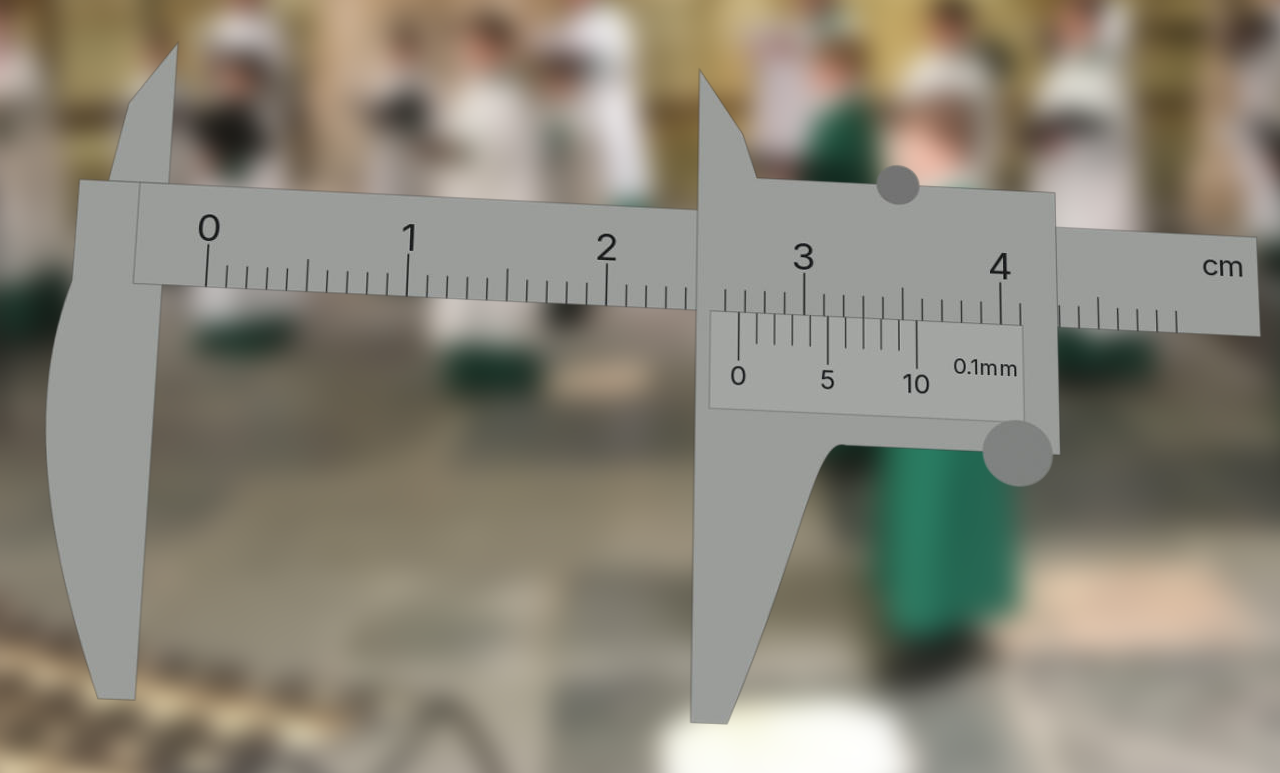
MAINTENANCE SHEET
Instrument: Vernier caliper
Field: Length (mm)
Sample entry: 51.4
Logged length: 26.7
